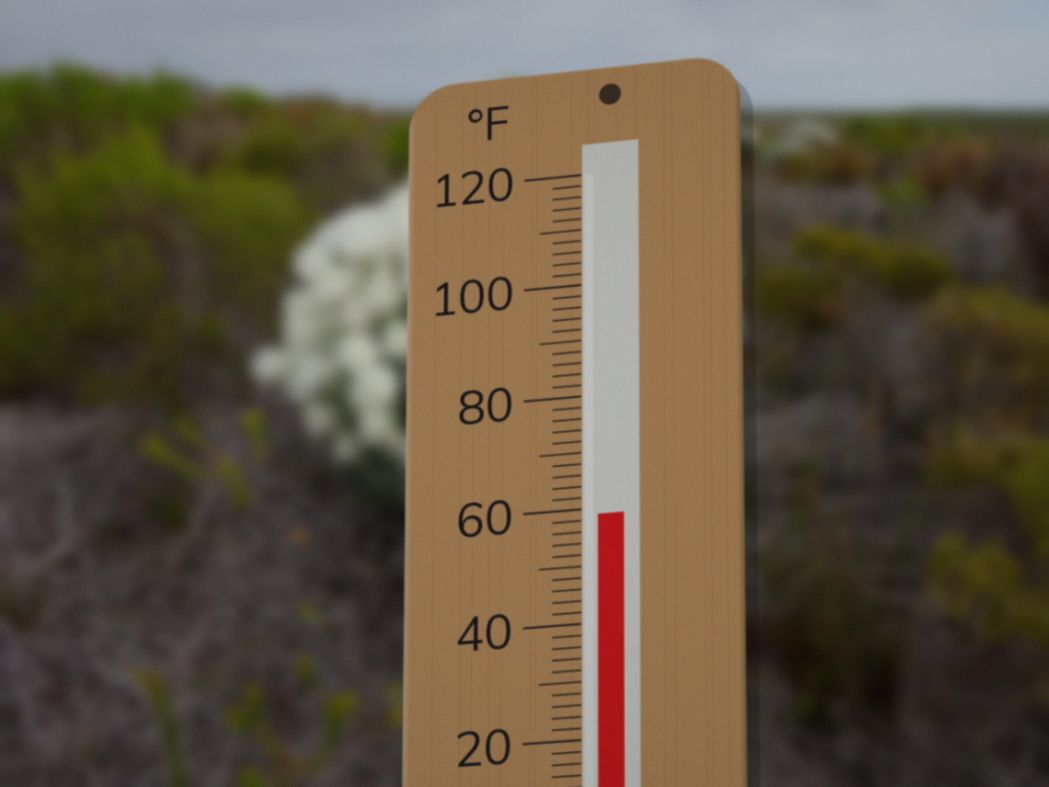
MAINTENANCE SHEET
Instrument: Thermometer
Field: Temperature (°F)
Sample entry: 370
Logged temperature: 59
